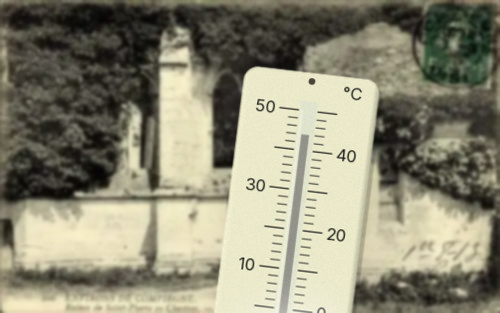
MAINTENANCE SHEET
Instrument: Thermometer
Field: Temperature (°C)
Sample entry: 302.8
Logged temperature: 44
